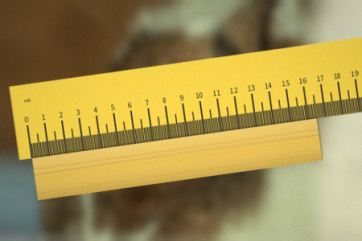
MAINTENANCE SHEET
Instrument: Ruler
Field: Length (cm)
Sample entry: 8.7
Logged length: 16.5
